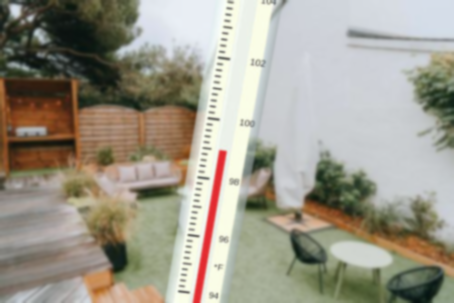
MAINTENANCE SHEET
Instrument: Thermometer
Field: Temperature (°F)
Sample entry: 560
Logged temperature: 99
